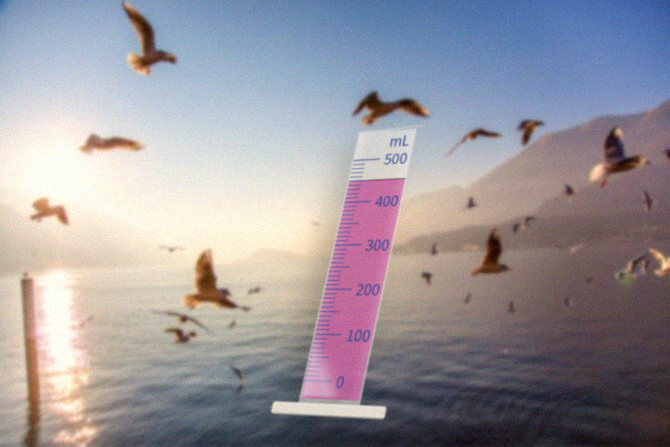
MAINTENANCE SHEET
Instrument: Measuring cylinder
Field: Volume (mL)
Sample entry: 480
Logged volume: 450
